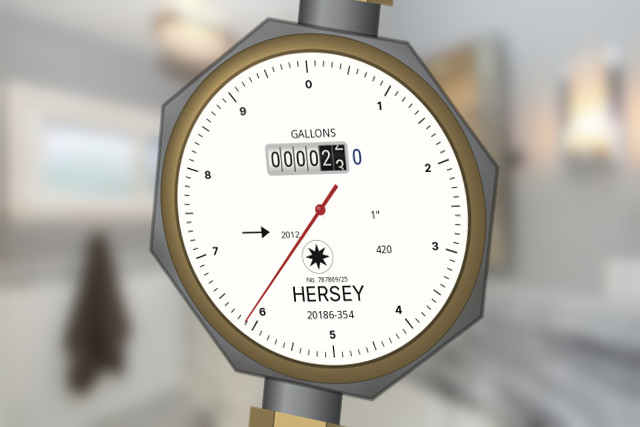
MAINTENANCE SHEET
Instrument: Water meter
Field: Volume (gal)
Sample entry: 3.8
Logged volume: 226.1
